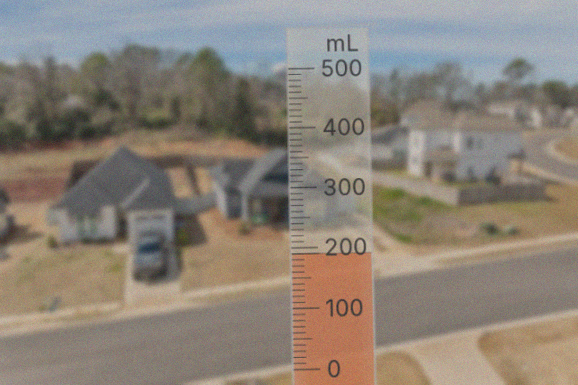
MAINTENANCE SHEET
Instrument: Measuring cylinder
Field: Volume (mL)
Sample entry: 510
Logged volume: 190
